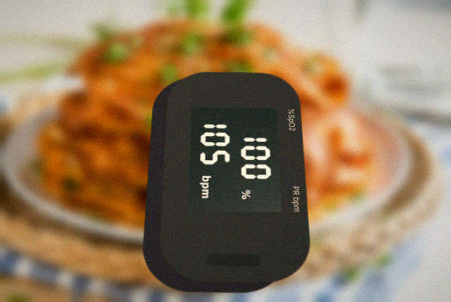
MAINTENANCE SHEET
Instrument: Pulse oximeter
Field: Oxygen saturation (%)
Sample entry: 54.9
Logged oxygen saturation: 100
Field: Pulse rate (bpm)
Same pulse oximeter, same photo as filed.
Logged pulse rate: 105
